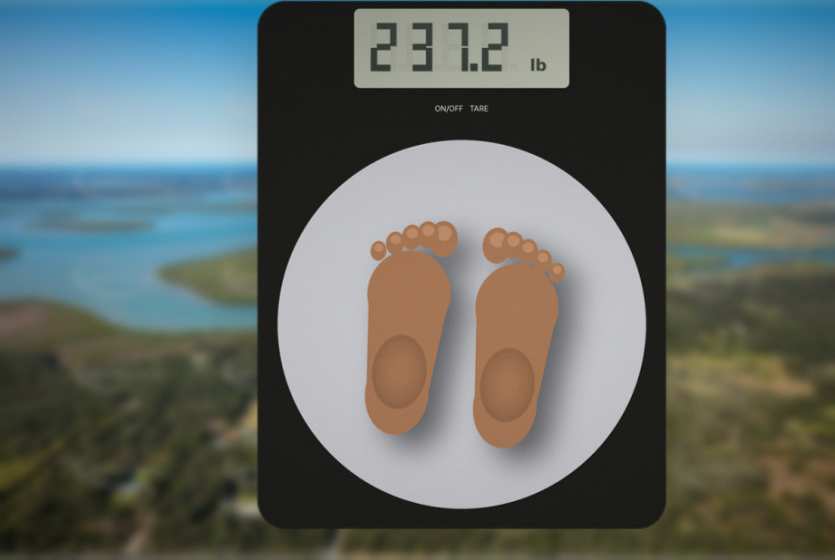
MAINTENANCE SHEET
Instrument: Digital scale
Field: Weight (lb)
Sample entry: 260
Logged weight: 237.2
